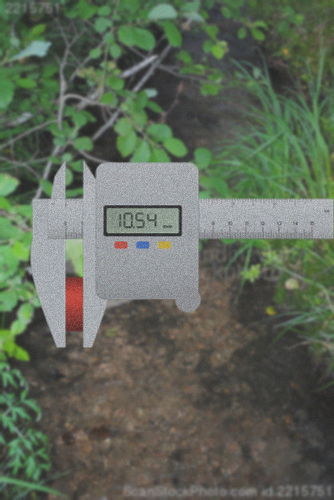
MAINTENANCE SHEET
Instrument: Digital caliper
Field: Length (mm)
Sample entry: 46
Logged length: 10.54
